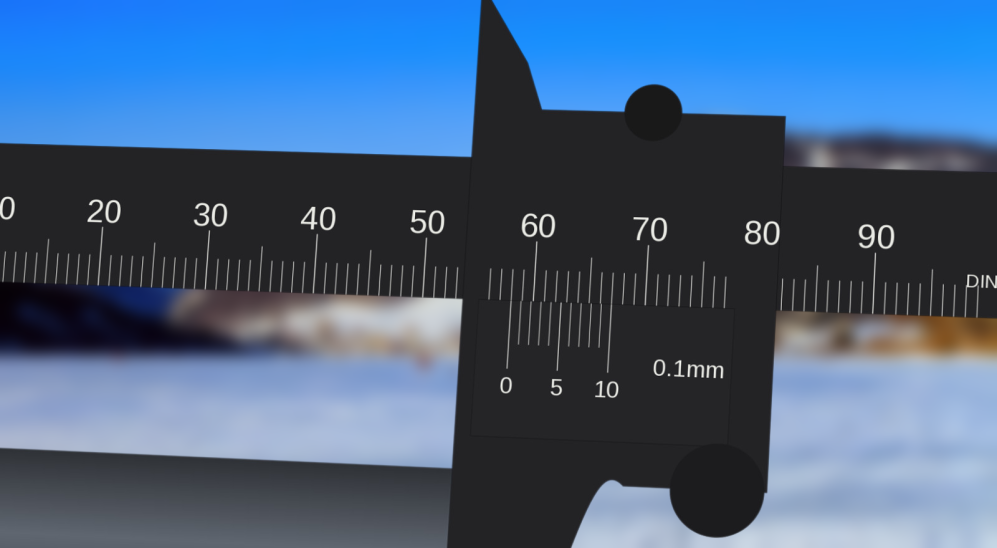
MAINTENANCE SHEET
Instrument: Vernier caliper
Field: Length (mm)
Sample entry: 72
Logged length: 58.0
